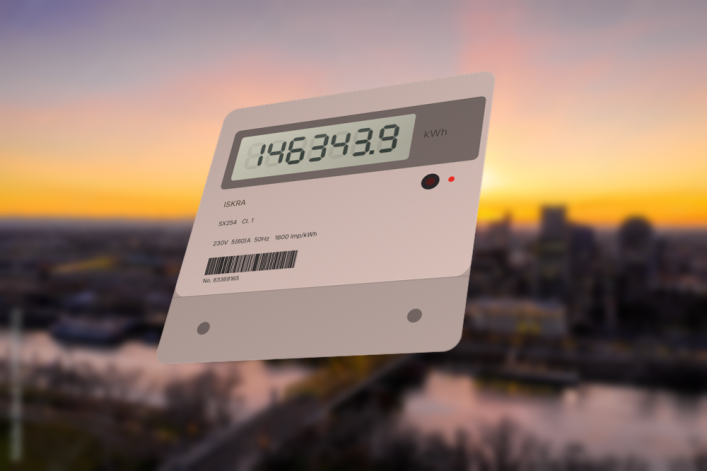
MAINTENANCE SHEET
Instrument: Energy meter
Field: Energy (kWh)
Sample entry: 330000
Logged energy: 146343.9
